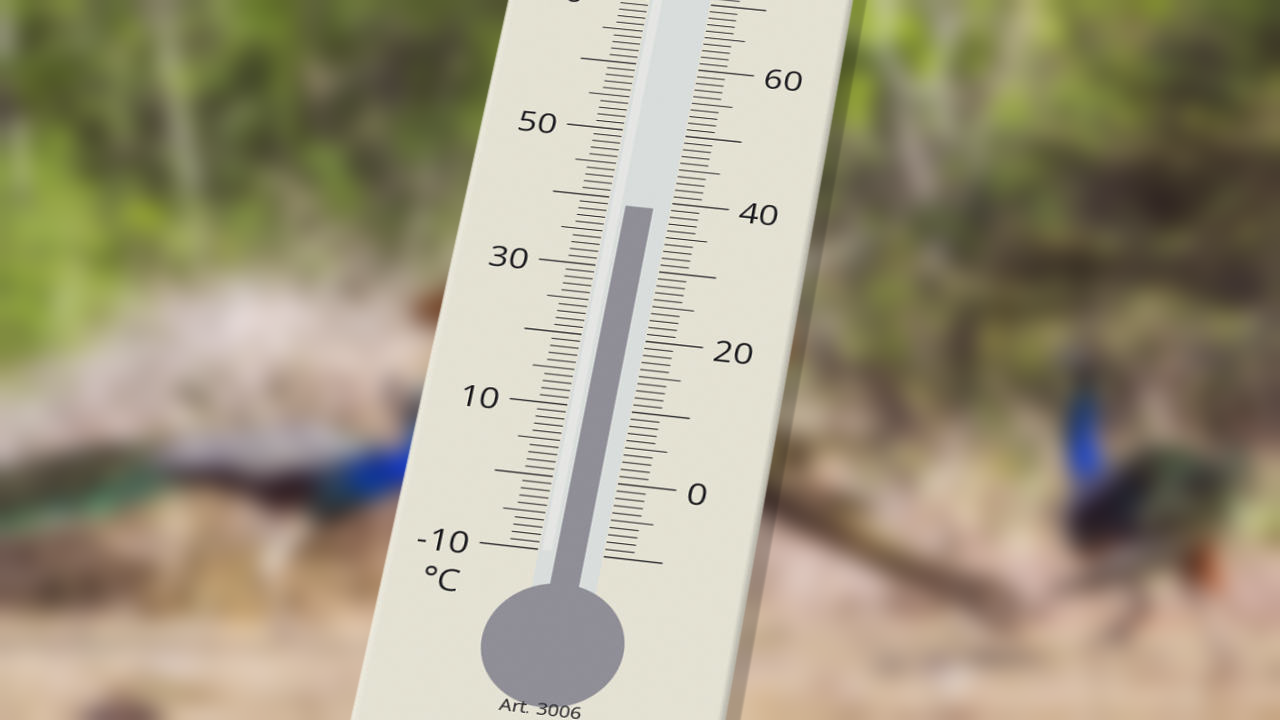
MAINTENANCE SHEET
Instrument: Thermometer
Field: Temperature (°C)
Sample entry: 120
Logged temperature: 39
